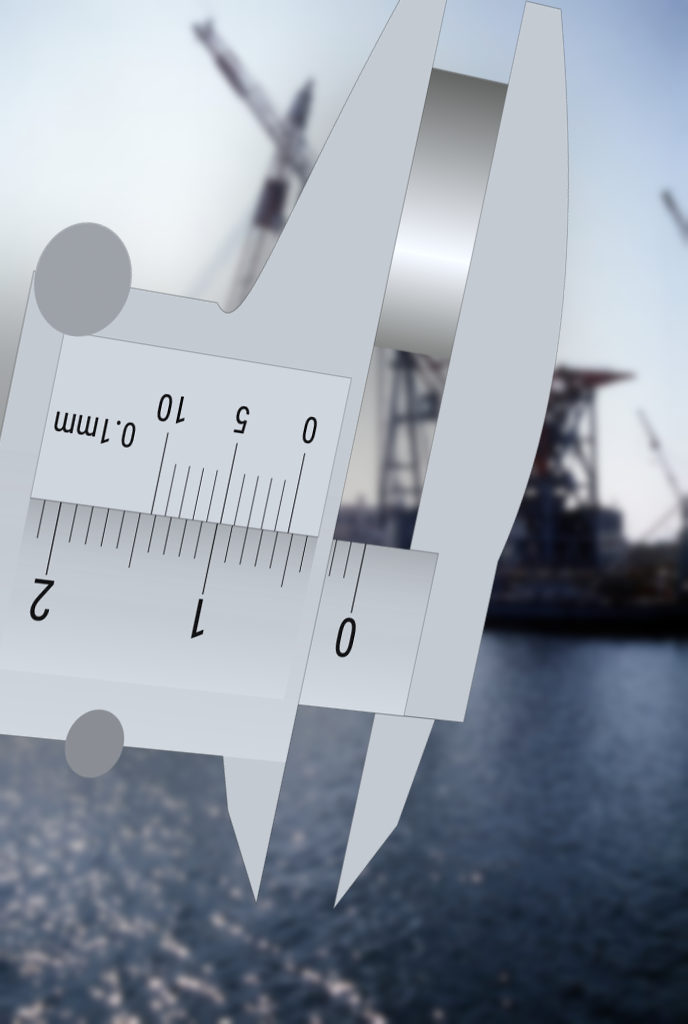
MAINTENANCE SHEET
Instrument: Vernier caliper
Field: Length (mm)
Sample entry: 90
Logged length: 5.3
